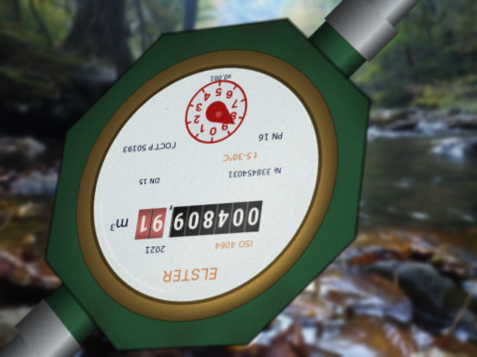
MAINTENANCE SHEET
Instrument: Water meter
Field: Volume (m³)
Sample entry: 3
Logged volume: 4809.918
